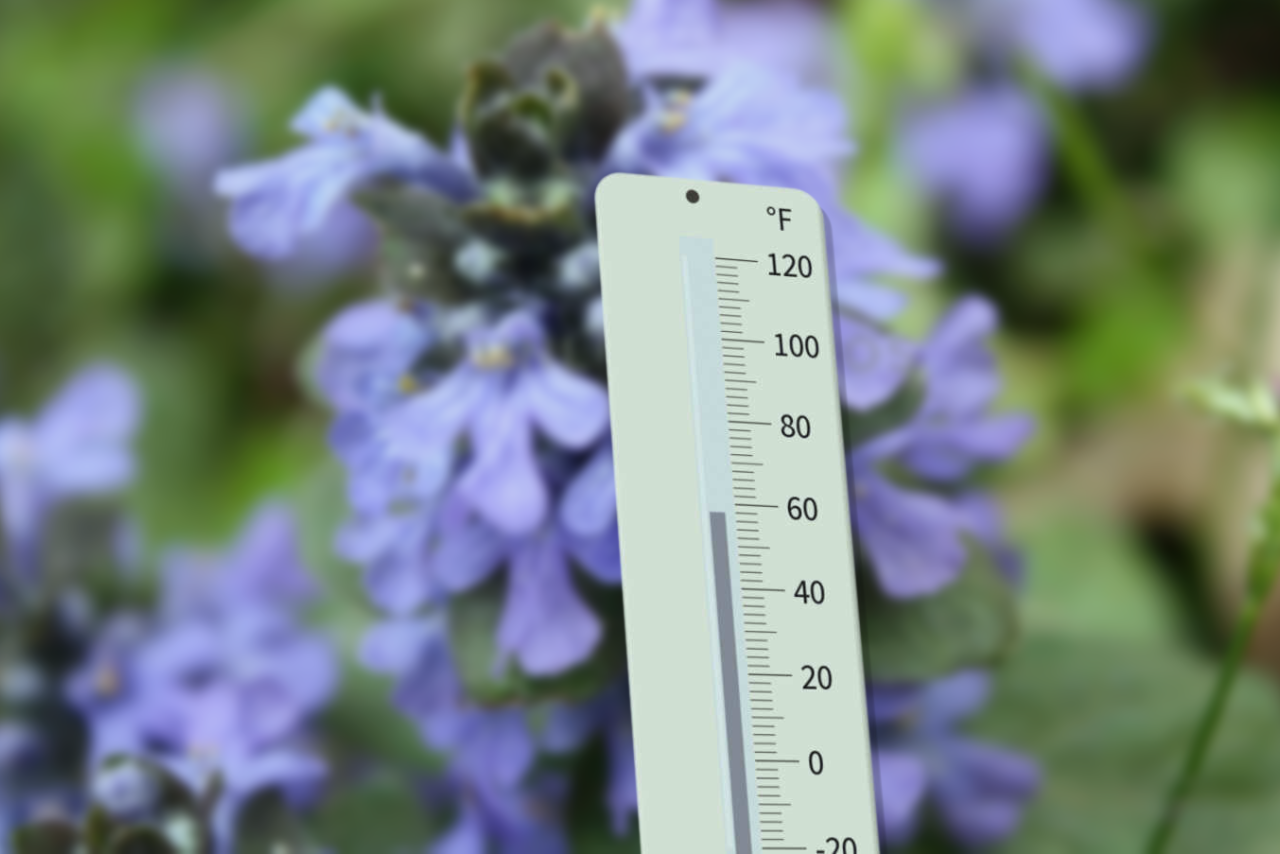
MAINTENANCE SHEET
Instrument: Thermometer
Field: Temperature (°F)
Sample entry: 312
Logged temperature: 58
